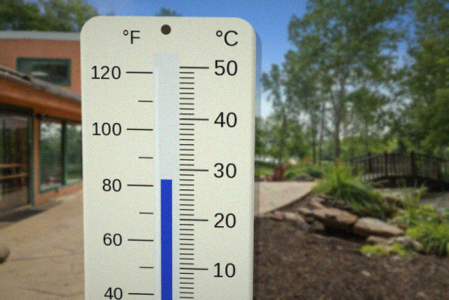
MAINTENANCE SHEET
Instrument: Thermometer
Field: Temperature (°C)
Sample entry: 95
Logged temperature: 28
